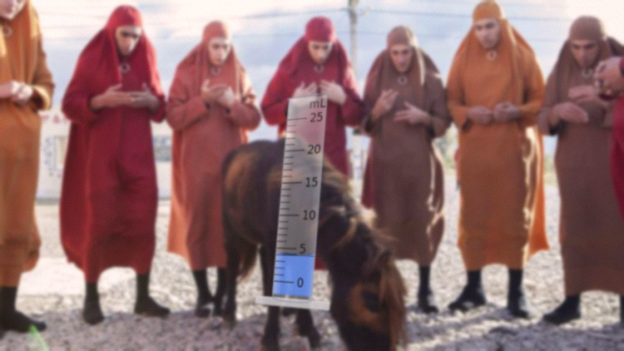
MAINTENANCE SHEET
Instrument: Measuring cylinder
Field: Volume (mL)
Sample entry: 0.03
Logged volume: 4
